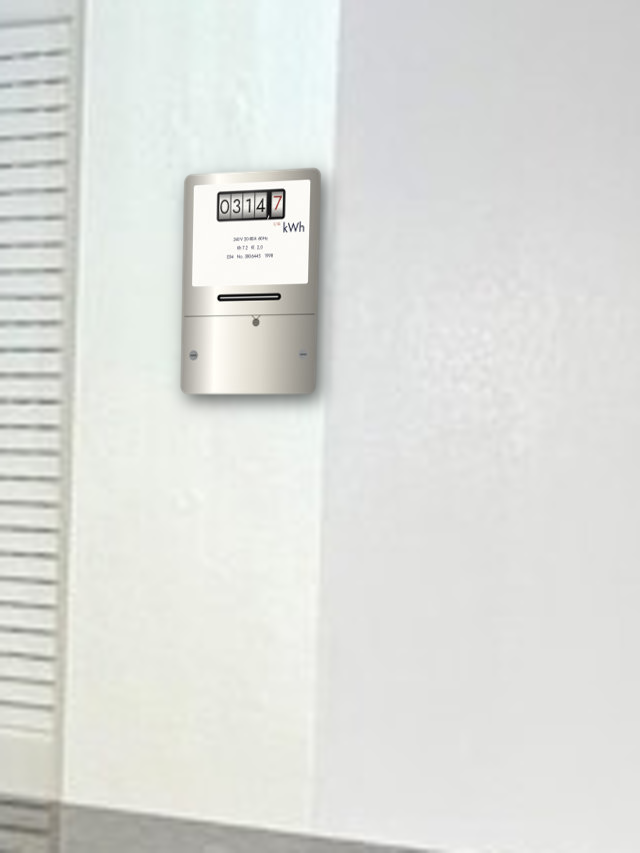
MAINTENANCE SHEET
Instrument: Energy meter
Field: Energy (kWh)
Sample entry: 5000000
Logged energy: 314.7
